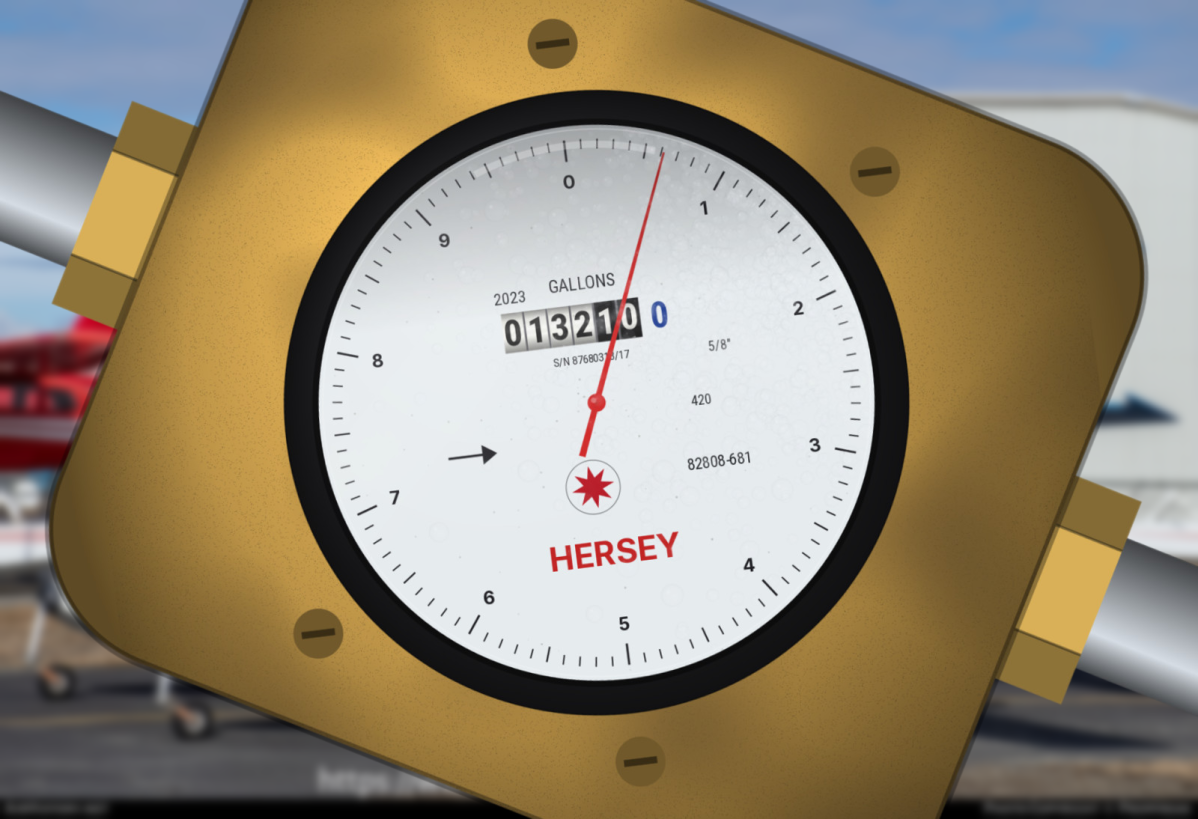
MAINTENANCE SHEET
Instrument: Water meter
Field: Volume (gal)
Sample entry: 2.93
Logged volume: 132100.6
